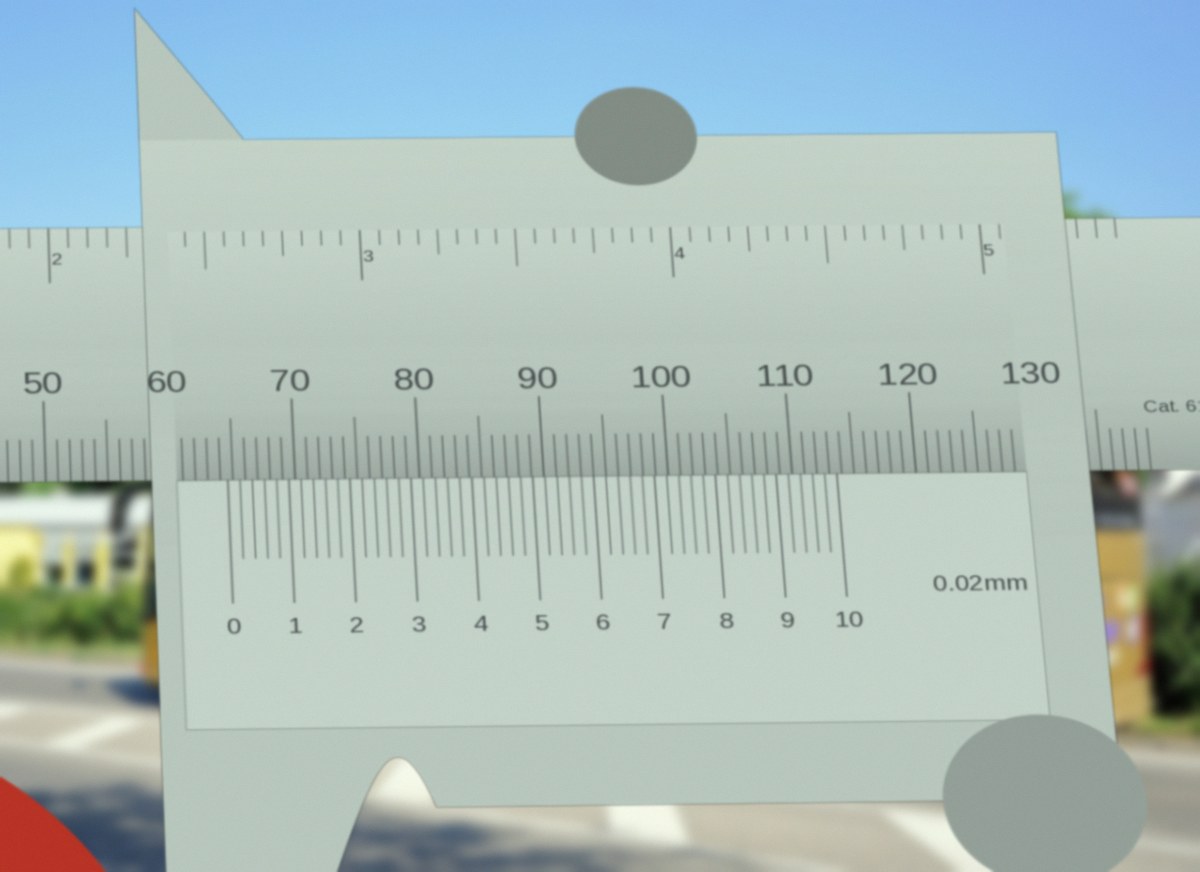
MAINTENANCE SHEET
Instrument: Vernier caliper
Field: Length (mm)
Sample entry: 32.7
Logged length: 64.6
